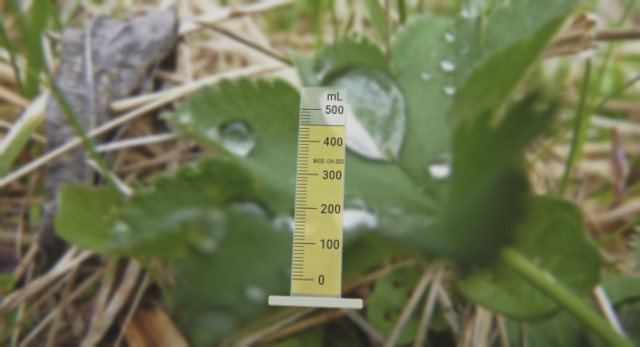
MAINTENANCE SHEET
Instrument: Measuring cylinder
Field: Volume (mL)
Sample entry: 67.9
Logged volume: 450
